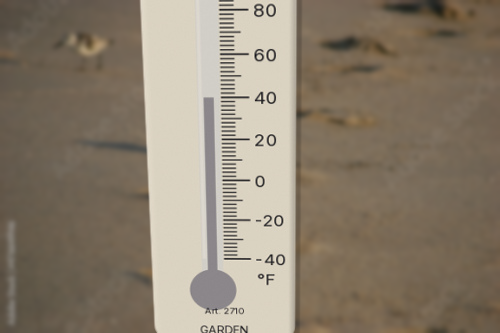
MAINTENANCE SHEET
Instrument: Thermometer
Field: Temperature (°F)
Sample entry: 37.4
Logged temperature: 40
